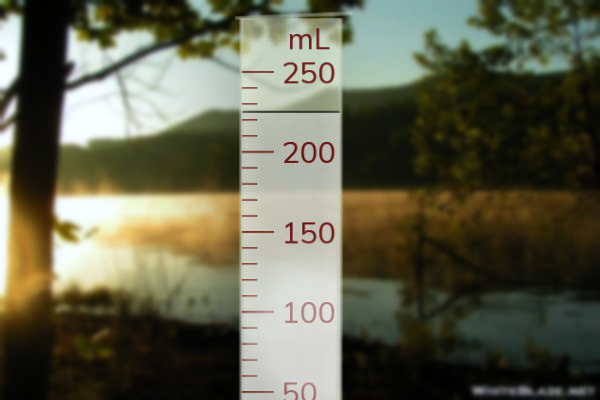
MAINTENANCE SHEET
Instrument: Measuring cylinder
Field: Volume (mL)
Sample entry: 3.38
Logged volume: 225
